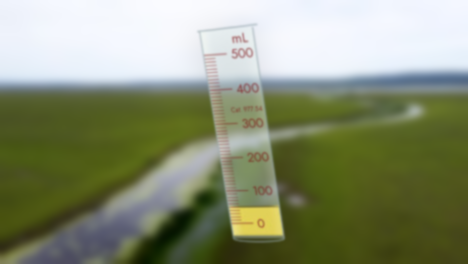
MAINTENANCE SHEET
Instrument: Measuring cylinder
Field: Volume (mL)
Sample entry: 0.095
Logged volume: 50
